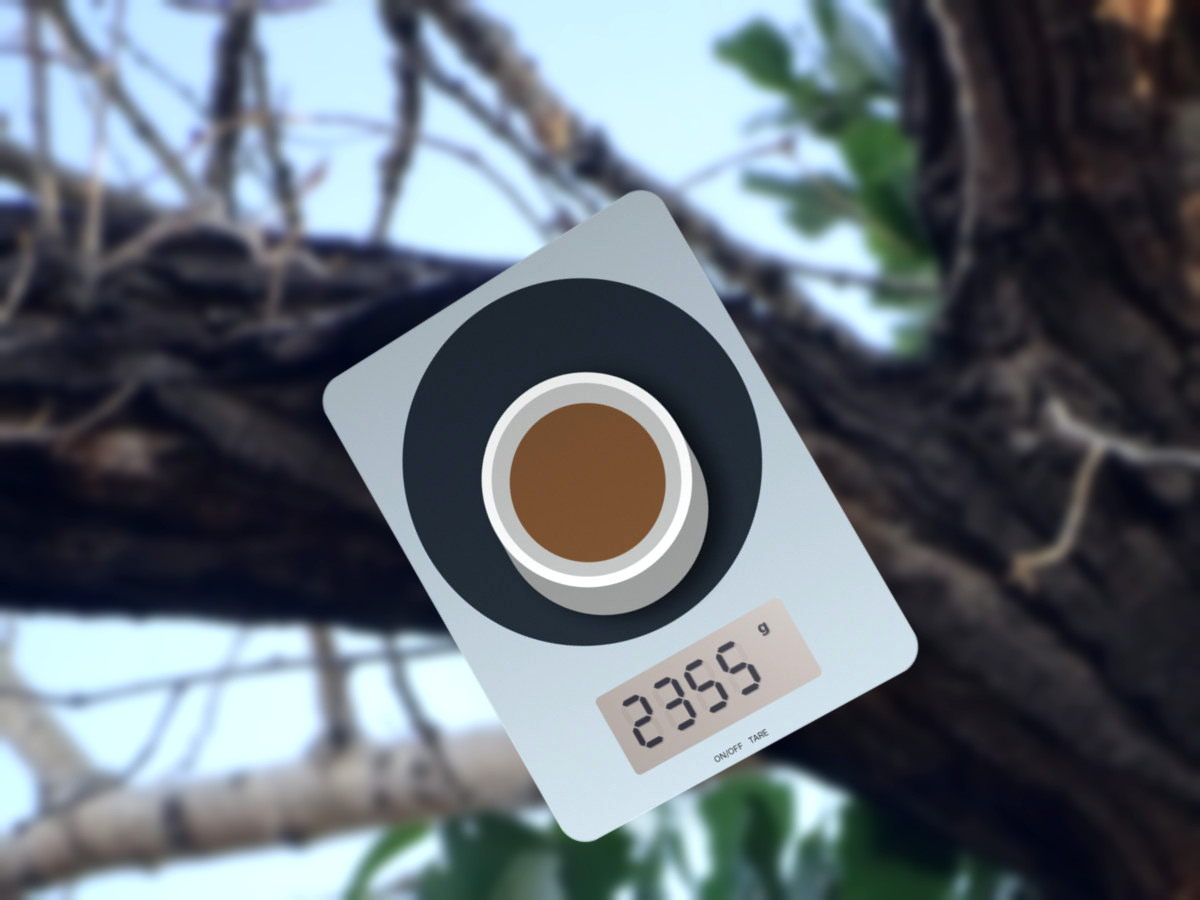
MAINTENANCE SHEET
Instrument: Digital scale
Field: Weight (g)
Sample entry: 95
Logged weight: 2355
